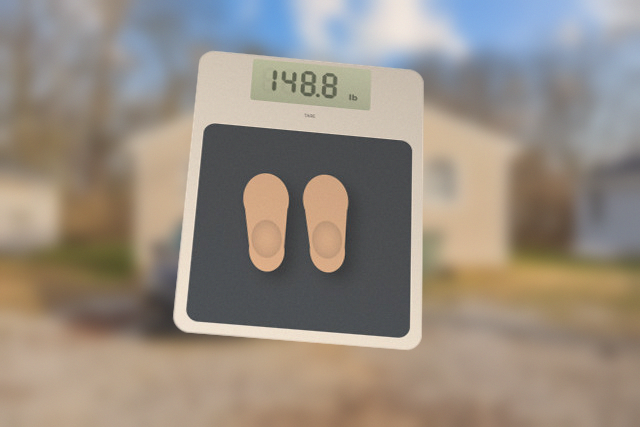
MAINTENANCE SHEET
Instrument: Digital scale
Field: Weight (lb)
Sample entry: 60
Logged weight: 148.8
